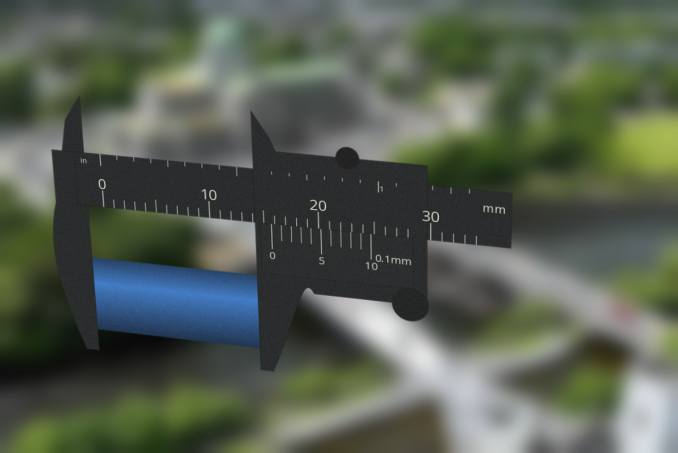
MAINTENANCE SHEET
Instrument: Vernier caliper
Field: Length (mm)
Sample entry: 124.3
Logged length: 15.7
